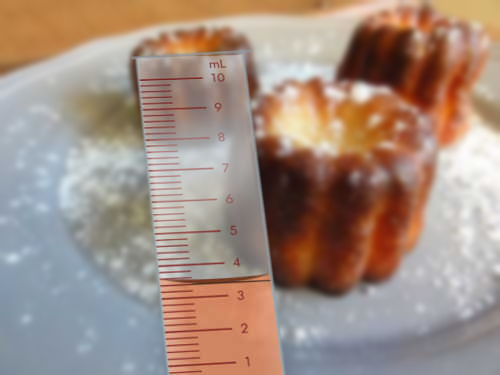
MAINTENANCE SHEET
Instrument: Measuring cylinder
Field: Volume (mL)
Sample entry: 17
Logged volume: 3.4
